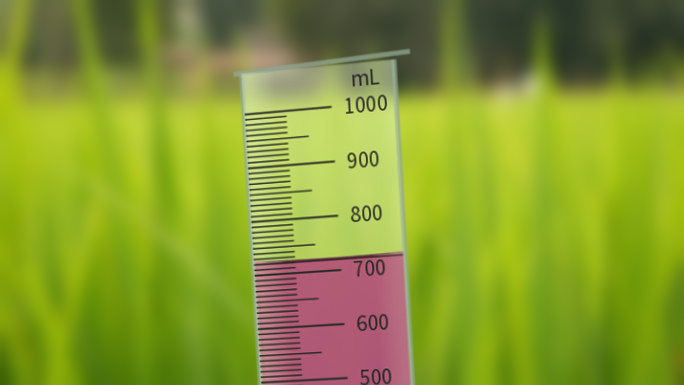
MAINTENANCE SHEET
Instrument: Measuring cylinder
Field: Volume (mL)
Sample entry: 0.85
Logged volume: 720
